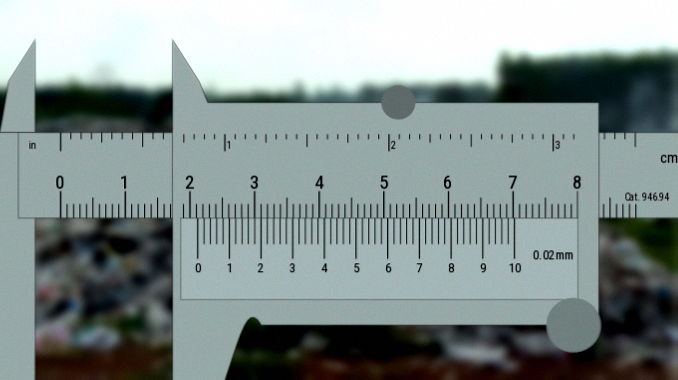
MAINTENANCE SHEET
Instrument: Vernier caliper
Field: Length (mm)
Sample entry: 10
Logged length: 21.2
